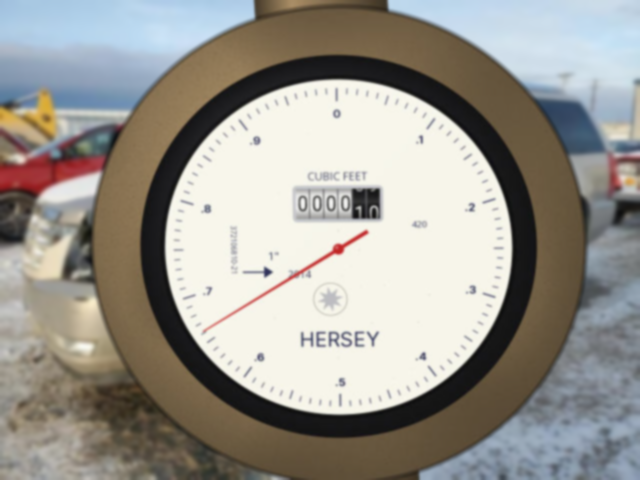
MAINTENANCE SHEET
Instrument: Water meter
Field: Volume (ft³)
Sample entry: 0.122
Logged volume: 9.66
